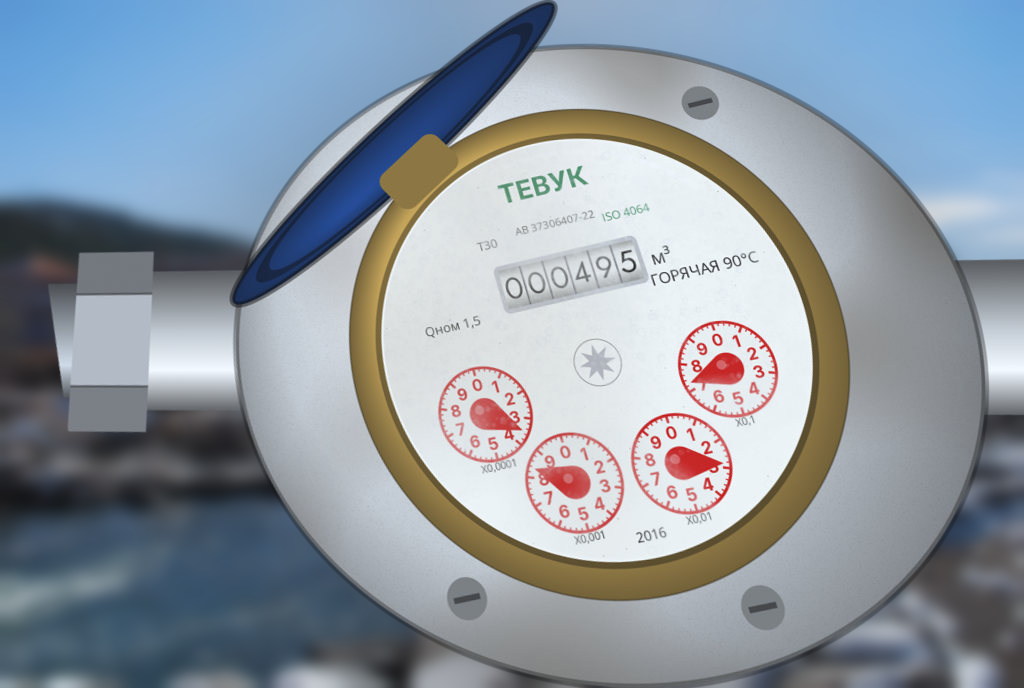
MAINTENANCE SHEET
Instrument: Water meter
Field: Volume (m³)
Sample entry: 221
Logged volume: 495.7283
